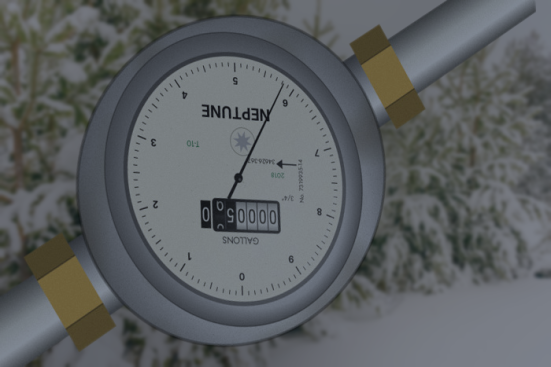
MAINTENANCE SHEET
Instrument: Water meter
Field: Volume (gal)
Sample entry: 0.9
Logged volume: 585.8
